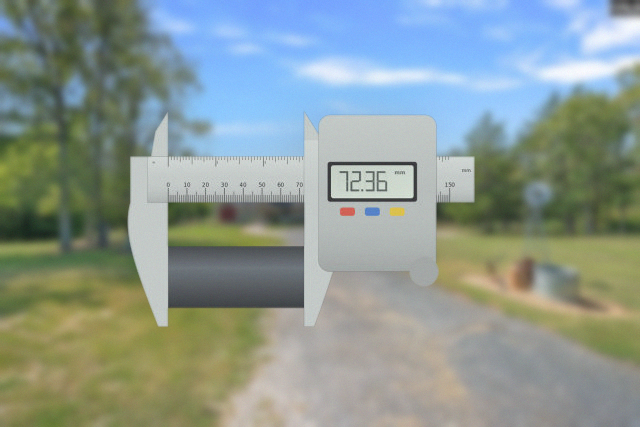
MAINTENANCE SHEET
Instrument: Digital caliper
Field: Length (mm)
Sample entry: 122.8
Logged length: 72.36
